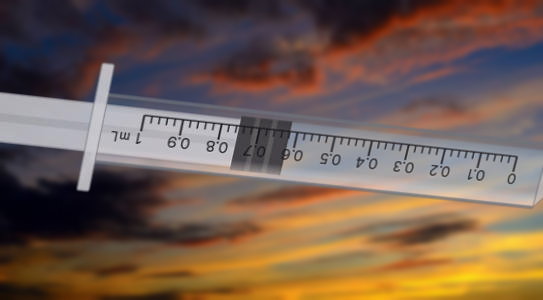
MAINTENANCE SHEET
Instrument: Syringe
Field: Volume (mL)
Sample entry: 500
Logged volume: 0.62
